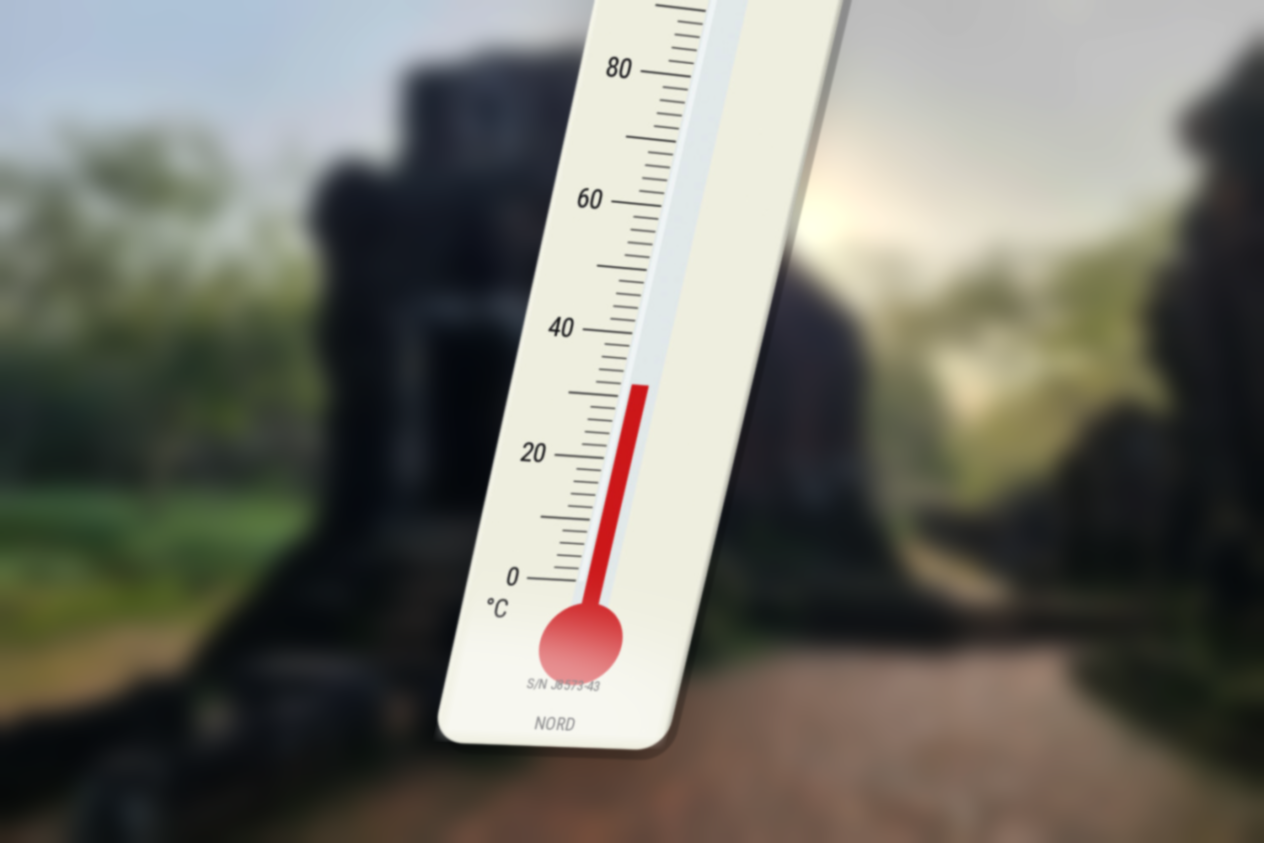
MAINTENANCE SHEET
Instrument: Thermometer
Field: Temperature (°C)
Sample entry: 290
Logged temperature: 32
